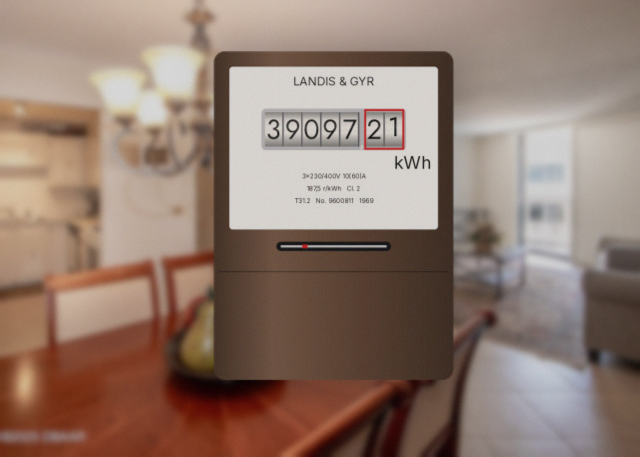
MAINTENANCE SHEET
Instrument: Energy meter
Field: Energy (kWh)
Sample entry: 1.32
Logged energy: 39097.21
